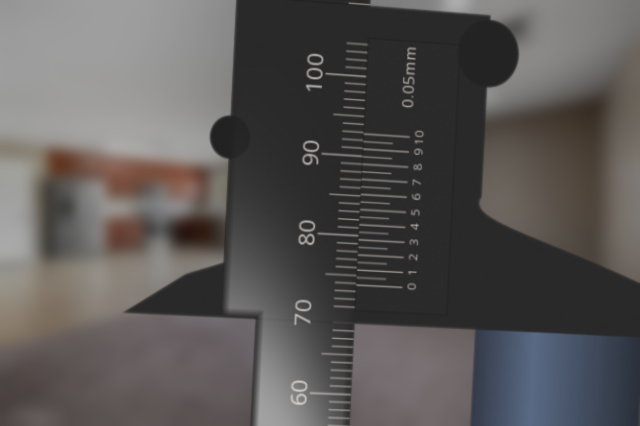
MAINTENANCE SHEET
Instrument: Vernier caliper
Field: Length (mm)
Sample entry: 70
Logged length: 73.8
